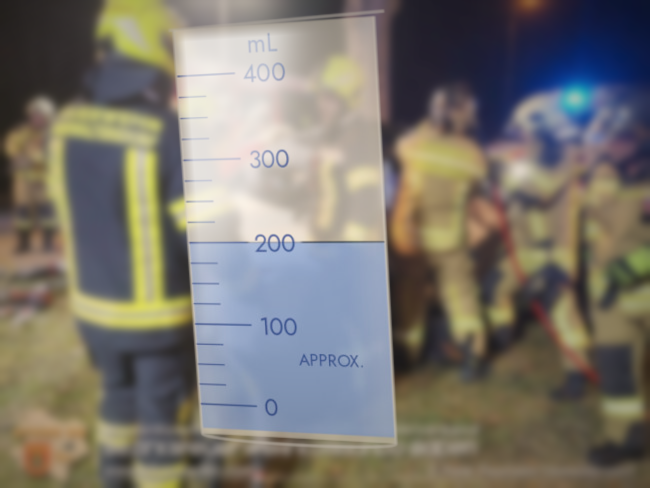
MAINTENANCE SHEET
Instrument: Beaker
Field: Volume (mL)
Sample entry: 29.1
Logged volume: 200
